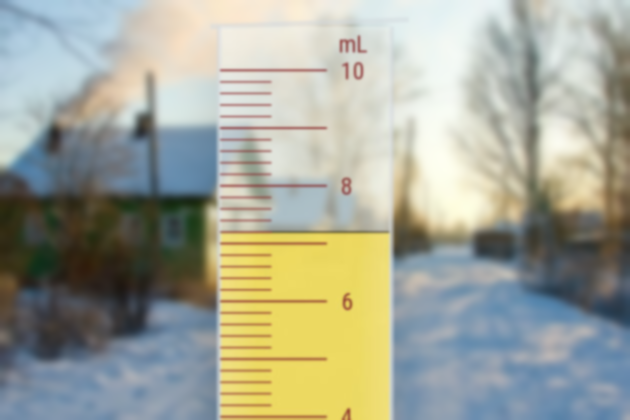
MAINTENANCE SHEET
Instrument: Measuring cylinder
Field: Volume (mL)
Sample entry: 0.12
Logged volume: 7.2
